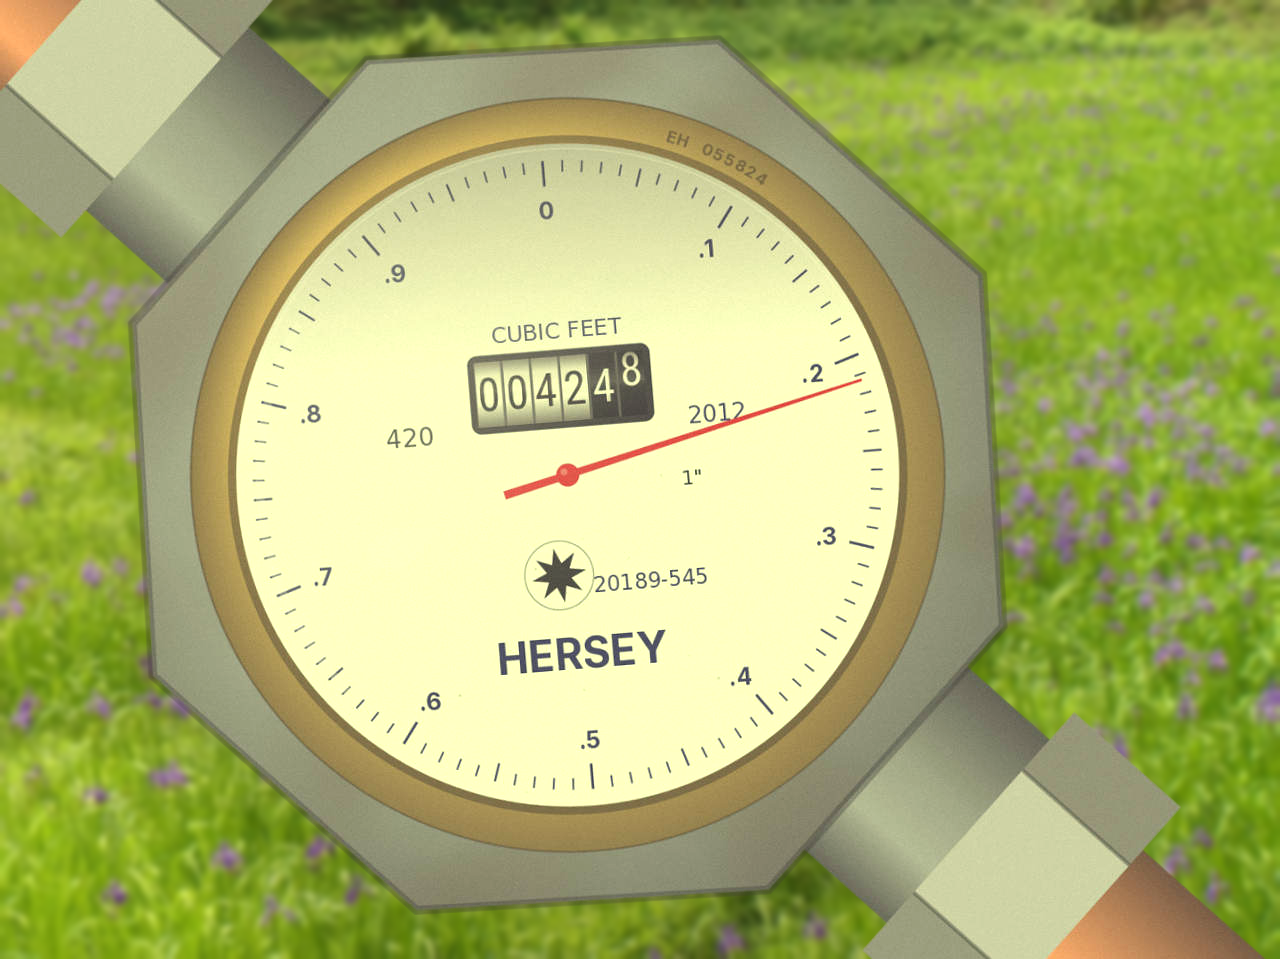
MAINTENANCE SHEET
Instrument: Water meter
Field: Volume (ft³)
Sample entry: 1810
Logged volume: 4248.21
